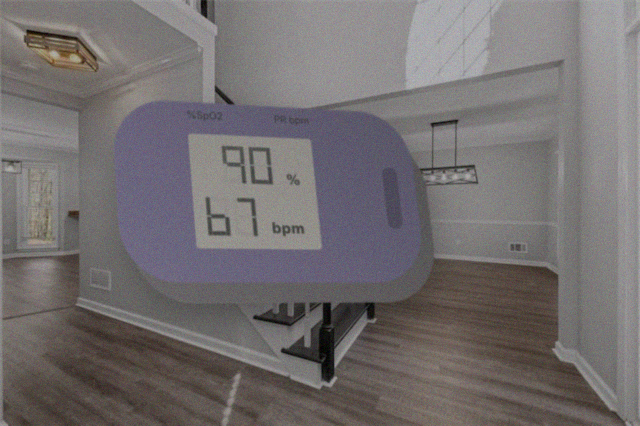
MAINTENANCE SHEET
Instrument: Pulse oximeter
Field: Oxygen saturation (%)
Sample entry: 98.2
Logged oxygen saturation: 90
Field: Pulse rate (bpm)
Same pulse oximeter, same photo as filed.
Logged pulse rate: 67
